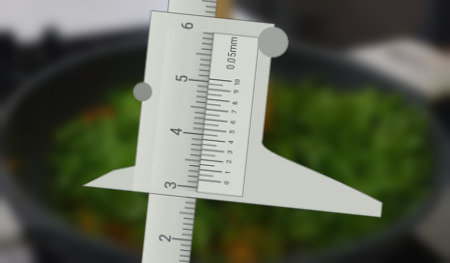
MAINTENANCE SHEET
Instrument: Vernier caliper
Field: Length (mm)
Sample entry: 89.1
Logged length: 31.5
